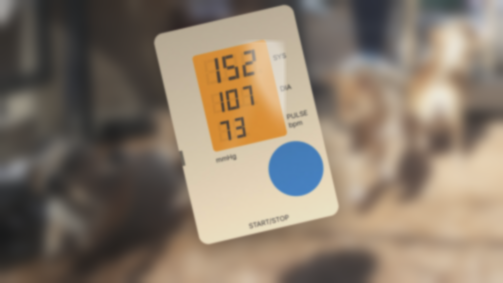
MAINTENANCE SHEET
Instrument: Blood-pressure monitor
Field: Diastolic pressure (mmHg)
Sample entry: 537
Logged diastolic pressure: 107
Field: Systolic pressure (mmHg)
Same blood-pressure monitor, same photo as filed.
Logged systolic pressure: 152
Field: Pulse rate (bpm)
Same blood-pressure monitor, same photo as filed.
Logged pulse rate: 73
